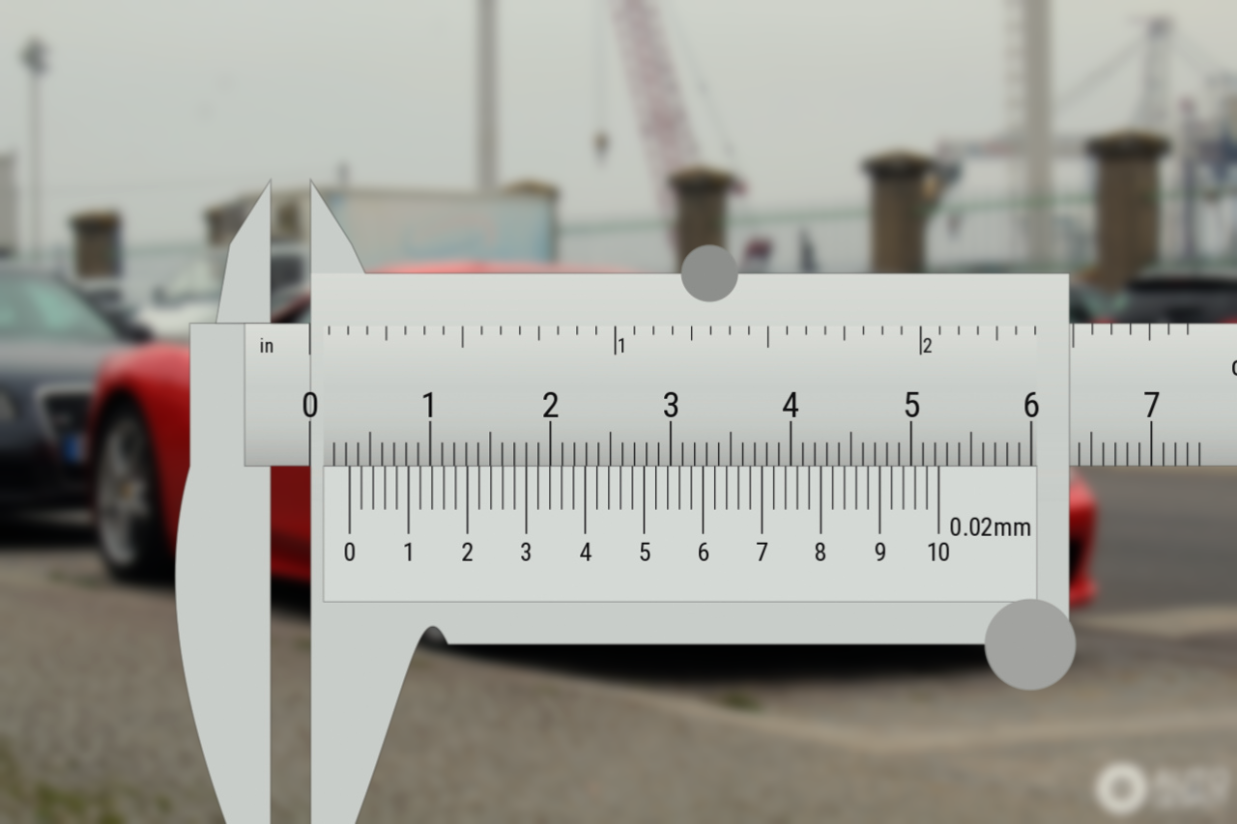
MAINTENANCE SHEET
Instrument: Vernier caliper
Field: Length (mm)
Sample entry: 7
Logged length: 3.3
